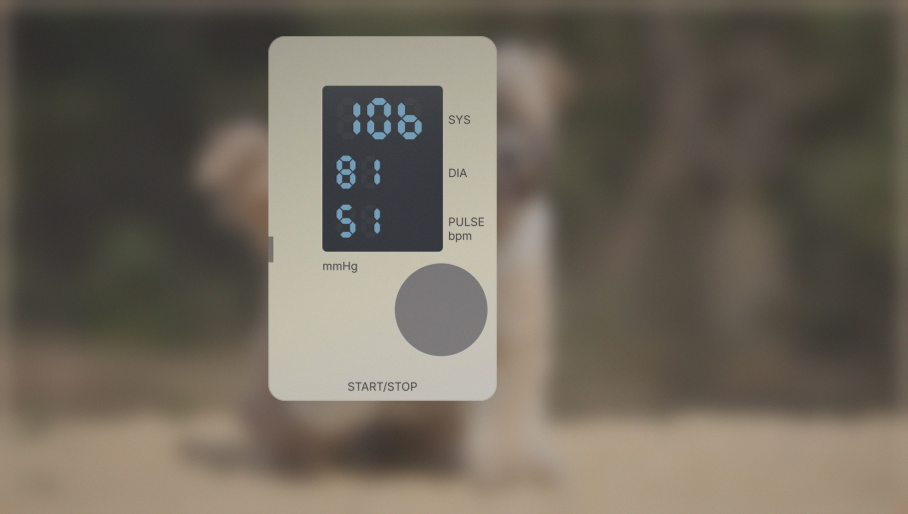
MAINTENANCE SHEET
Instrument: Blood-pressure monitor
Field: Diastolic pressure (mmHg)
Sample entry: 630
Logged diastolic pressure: 81
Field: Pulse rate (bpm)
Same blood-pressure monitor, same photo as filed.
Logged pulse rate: 51
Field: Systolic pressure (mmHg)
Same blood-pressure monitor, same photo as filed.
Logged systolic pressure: 106
